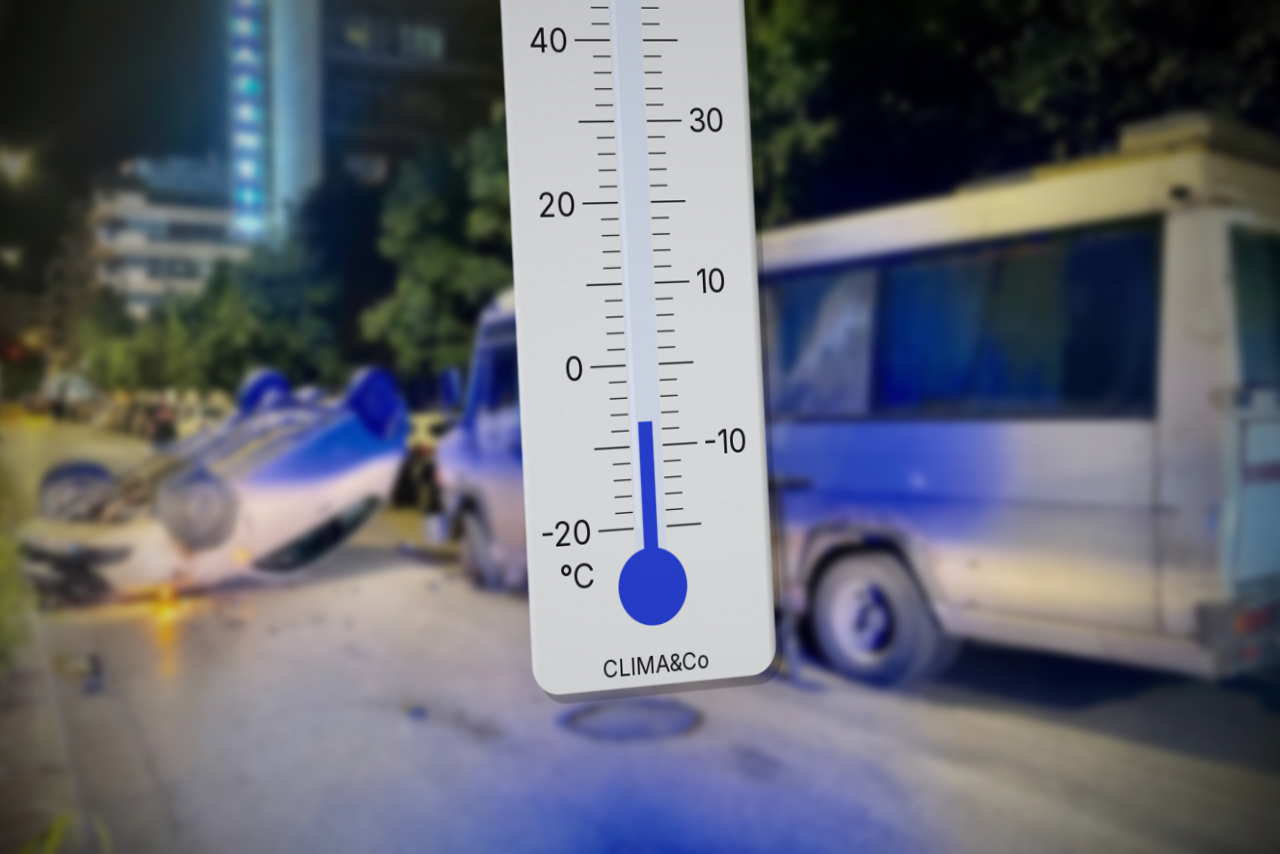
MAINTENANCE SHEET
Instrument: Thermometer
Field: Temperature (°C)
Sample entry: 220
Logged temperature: -7
